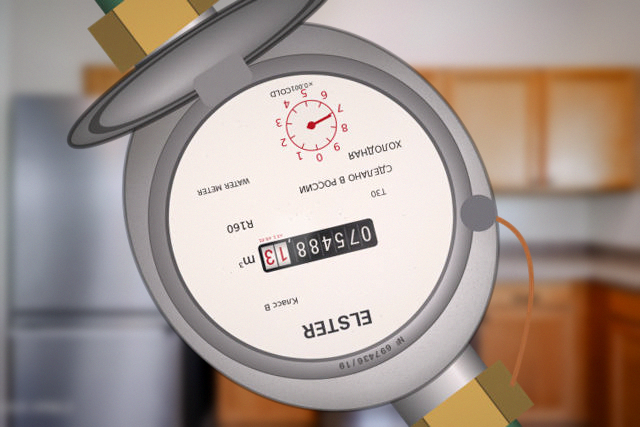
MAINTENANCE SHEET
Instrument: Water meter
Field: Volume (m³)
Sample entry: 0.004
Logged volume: 75488.137
